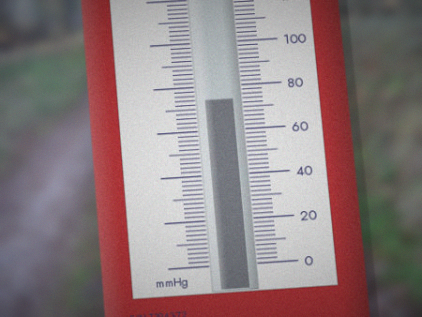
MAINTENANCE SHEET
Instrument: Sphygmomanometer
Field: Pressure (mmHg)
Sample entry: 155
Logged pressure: 74
